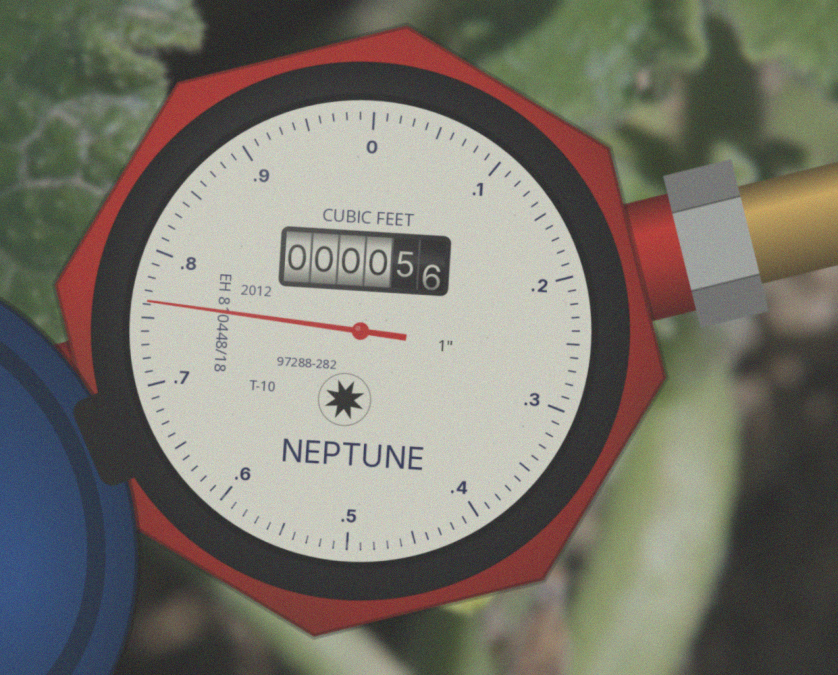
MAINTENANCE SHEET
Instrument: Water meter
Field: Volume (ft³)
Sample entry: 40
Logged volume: 55.76
